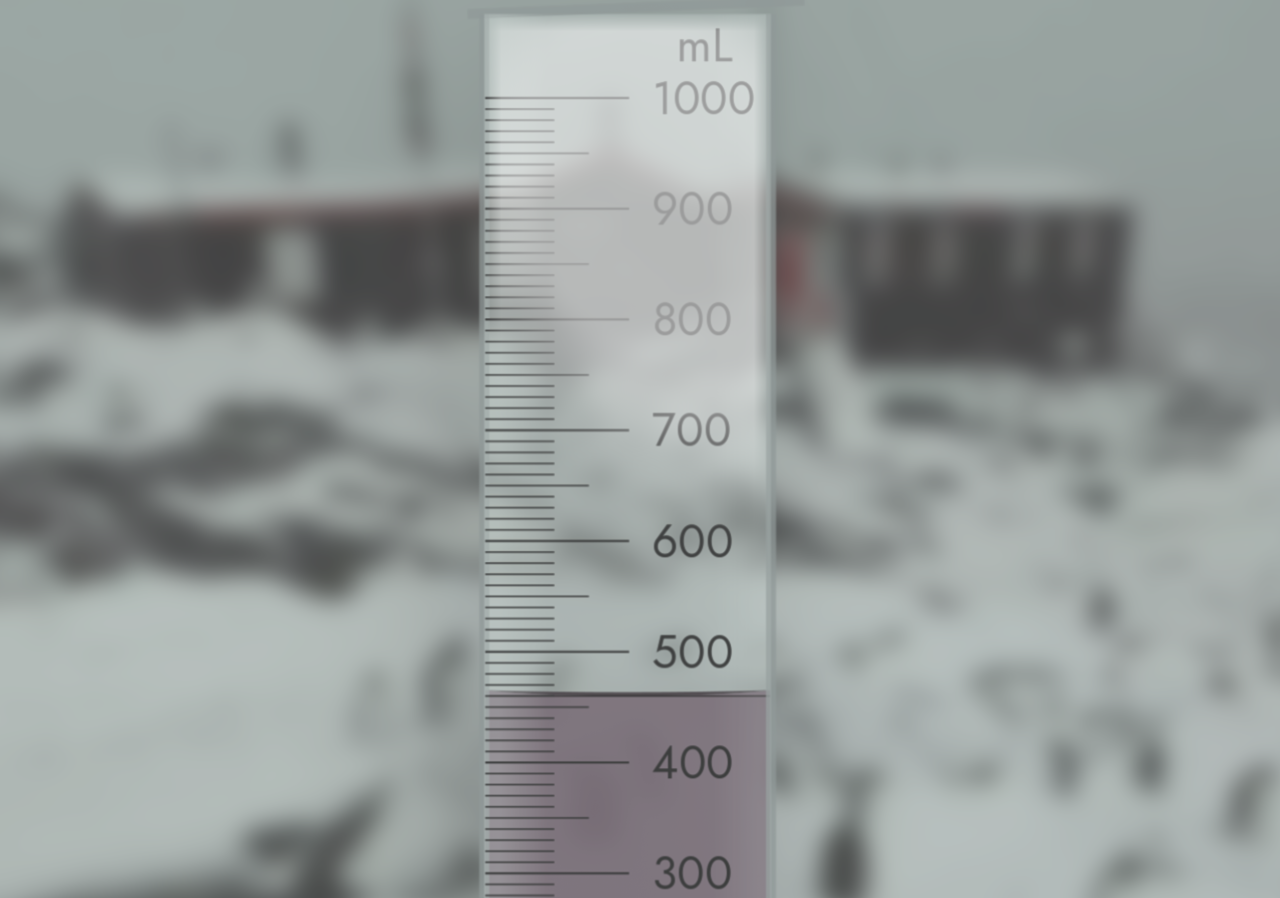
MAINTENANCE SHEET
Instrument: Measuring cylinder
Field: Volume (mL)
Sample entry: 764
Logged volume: 460
